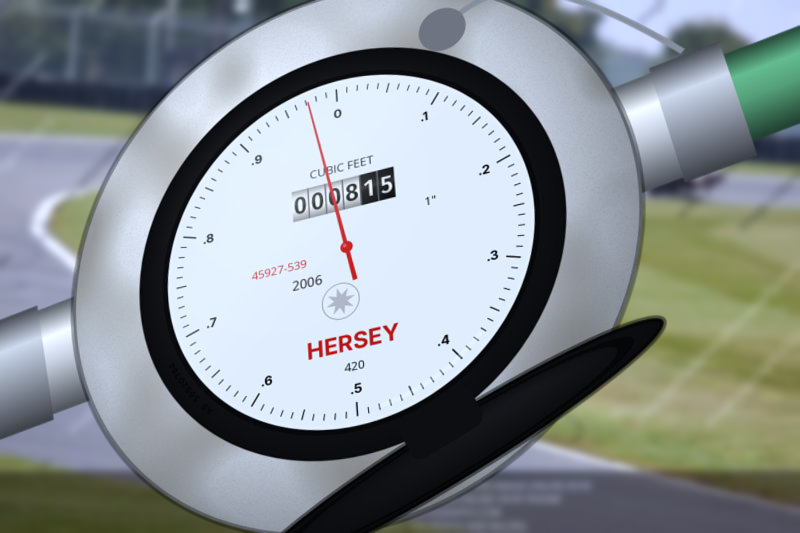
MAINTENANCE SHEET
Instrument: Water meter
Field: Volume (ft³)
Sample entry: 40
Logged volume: 814.97
